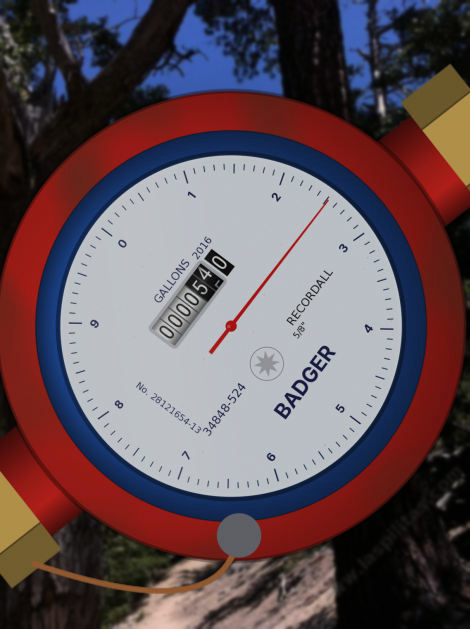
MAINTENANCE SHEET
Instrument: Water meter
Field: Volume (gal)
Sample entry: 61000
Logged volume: 542.5
